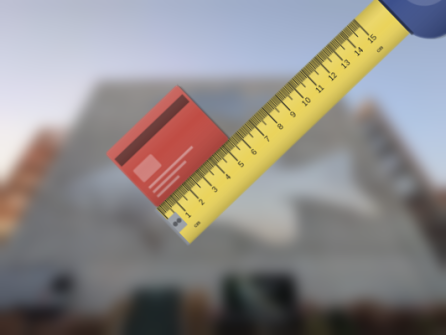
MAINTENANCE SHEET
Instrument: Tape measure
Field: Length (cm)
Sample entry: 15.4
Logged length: 5.5
